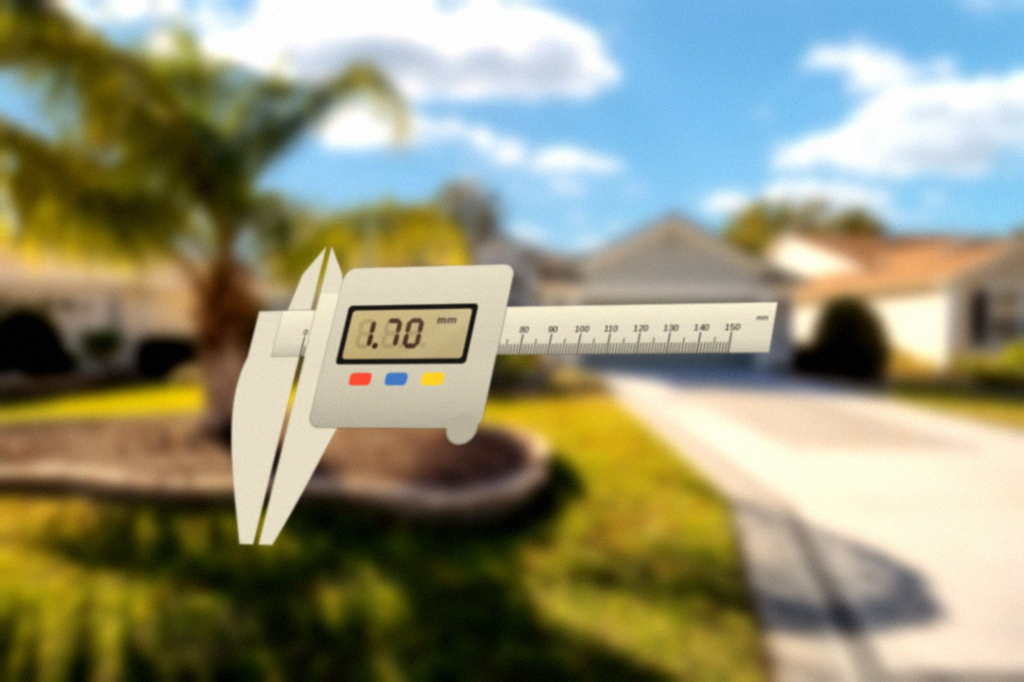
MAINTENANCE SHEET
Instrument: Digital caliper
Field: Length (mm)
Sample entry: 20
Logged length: 1.70
